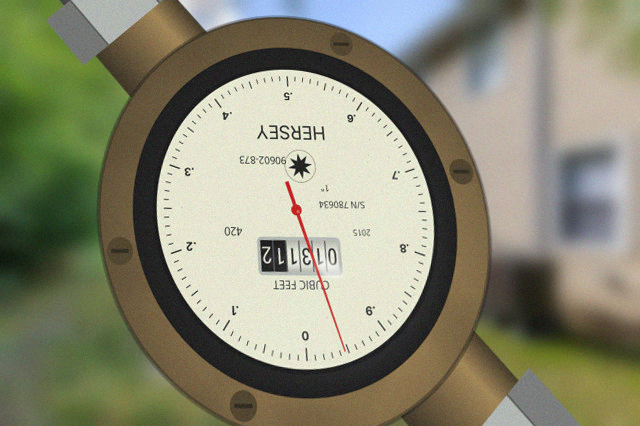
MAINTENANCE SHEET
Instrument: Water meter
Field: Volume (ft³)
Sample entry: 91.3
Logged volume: 13111.95
